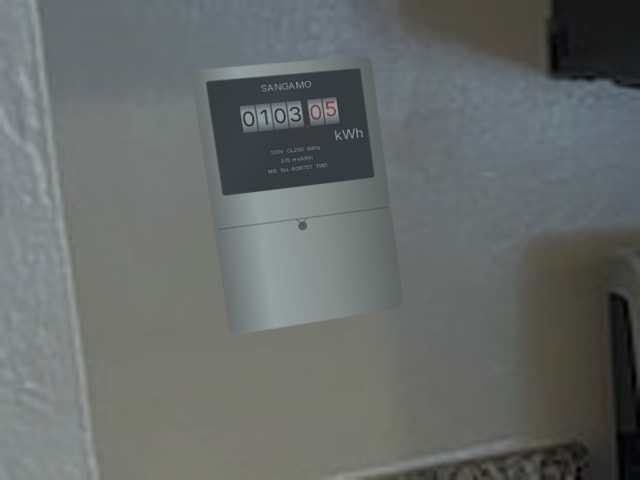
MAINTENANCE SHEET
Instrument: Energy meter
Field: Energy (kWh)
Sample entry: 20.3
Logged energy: 103.05
